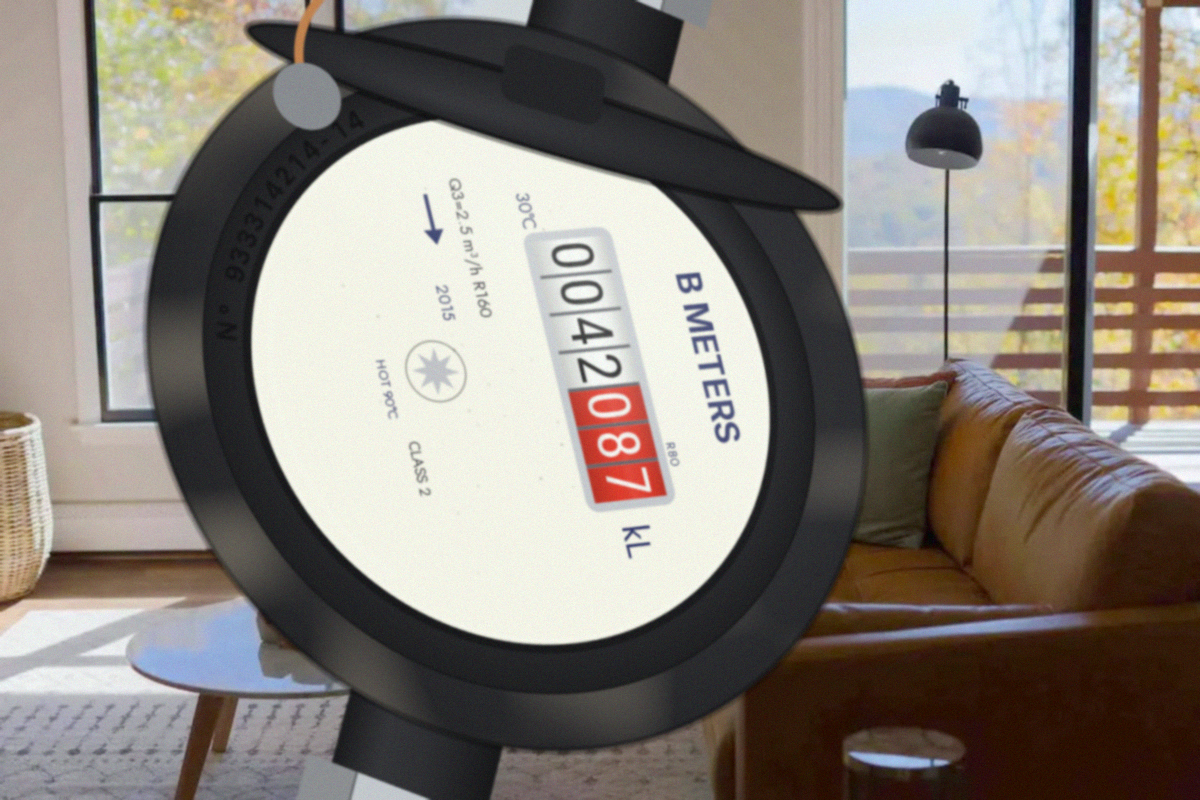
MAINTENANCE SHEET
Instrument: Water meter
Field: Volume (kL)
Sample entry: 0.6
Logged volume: 42.087
